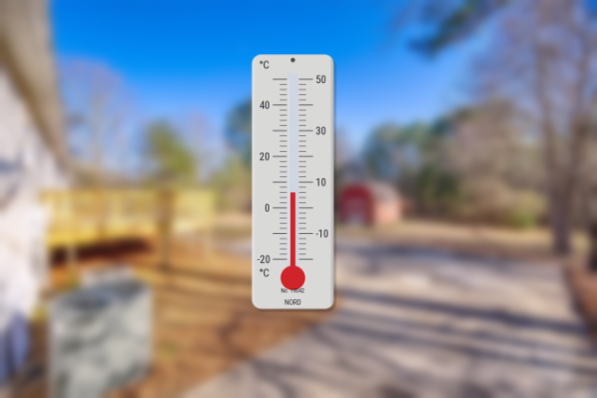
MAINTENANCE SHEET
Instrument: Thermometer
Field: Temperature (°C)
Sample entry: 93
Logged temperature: 6
